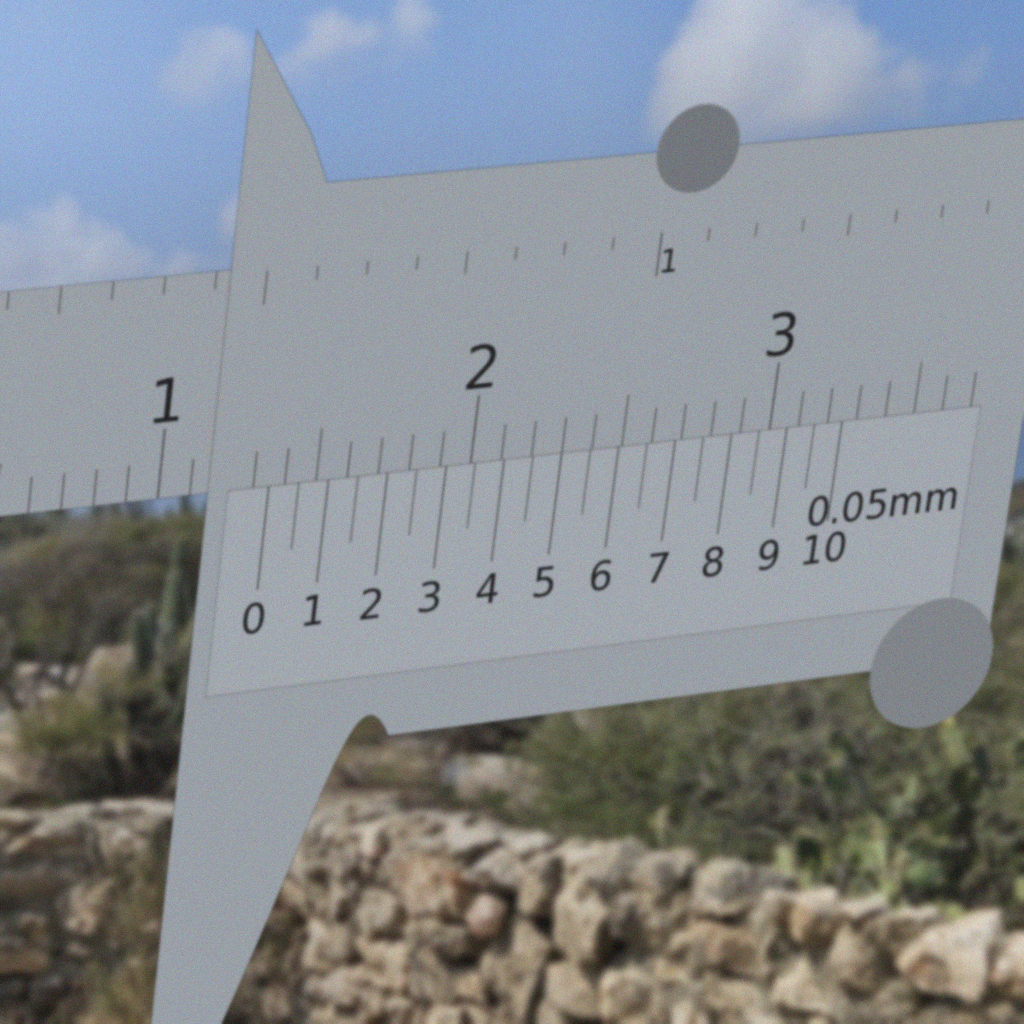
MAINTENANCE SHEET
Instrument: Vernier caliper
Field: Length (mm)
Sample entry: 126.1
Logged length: 13.5
